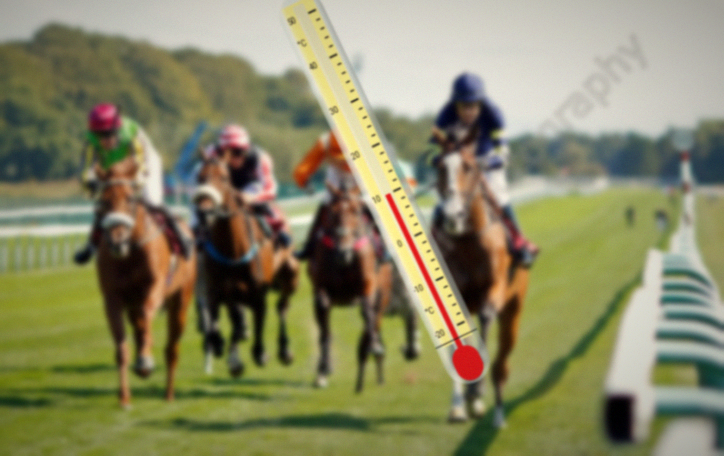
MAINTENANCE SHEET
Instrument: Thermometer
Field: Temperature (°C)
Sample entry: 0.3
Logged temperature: 10
